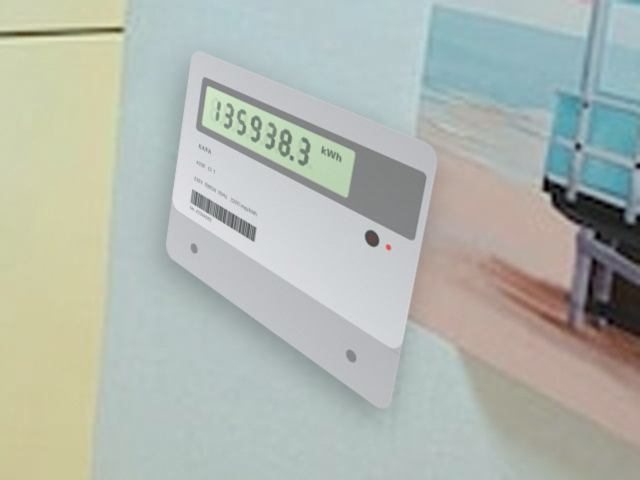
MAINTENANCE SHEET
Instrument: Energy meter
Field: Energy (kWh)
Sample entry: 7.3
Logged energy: 135938.3
